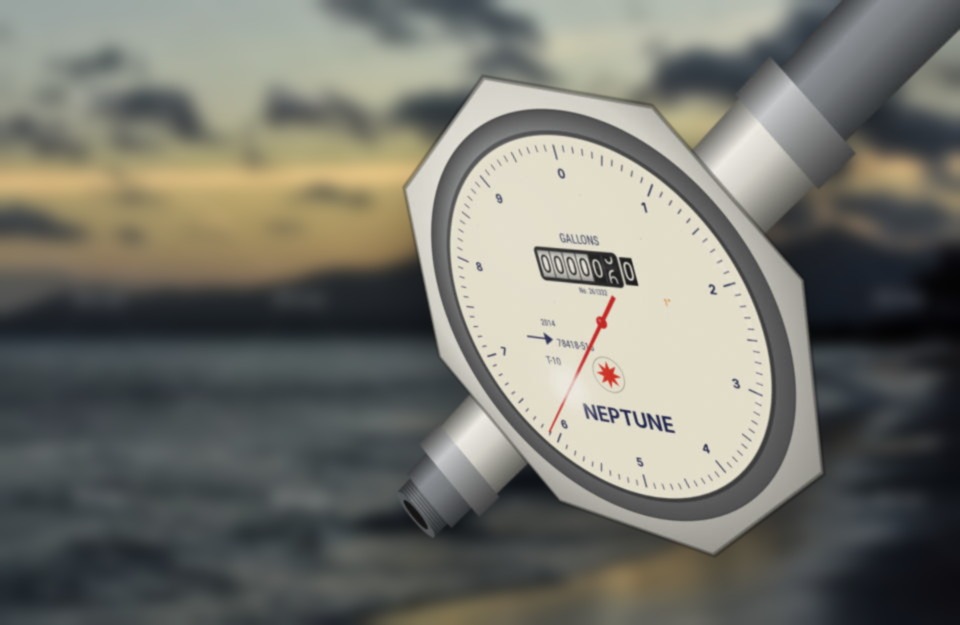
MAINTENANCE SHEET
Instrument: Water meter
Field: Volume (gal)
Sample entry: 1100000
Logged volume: 56.1
